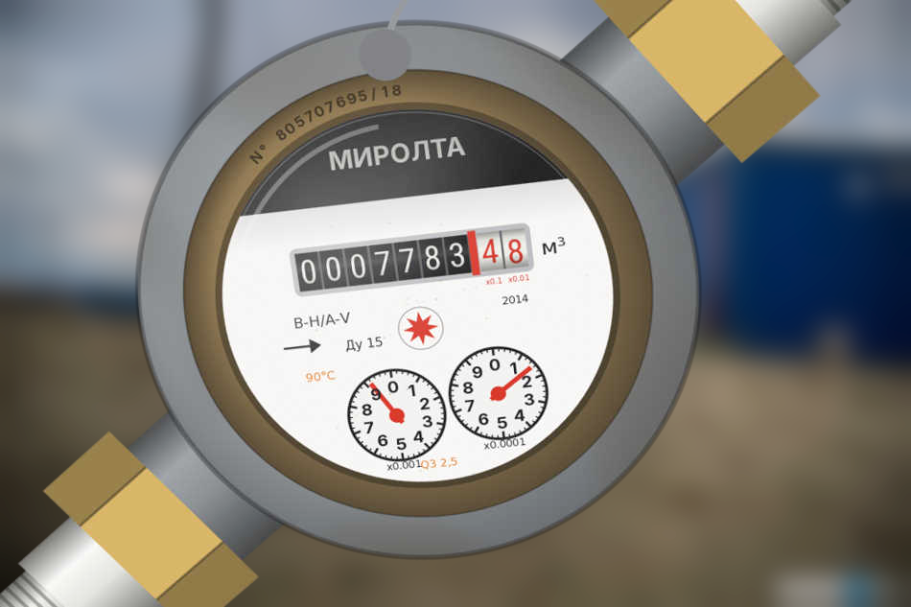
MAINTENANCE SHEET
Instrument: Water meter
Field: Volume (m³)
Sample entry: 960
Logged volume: 7783.4791
